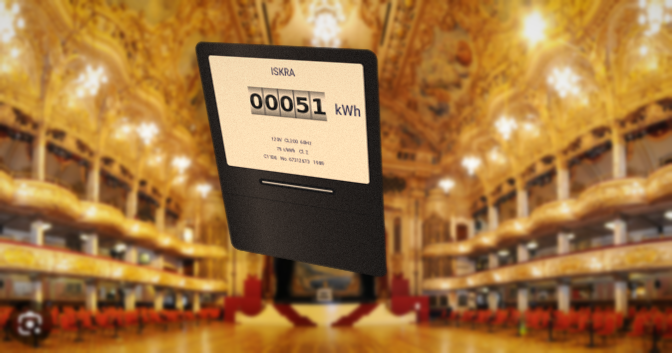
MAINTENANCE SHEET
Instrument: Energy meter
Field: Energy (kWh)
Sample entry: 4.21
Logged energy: 51
